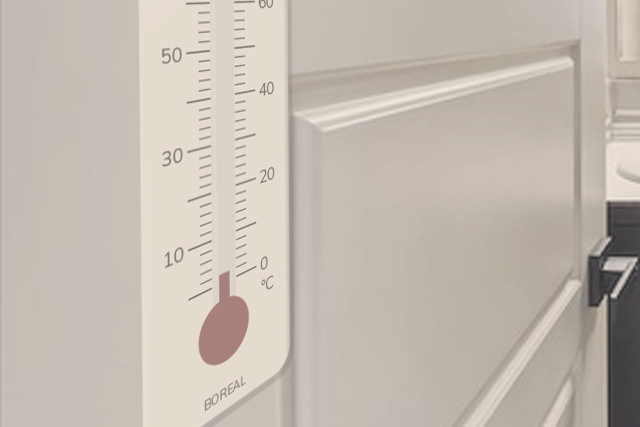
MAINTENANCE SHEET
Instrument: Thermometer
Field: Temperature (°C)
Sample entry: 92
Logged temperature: 2
